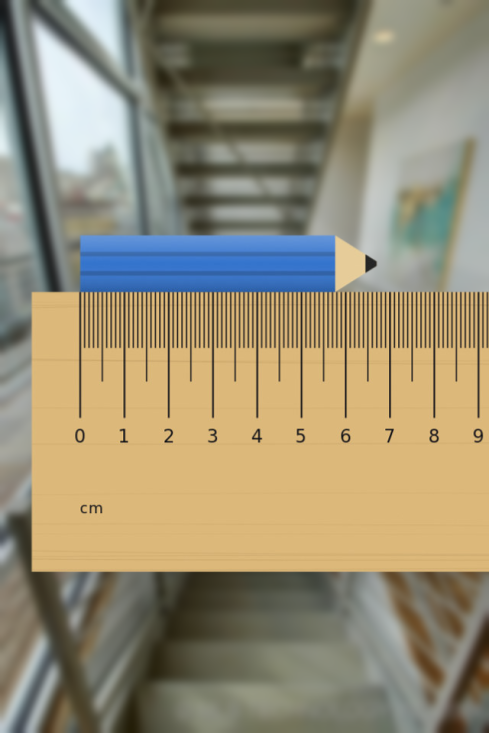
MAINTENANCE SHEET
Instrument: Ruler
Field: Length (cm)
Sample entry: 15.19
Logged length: 6.7
